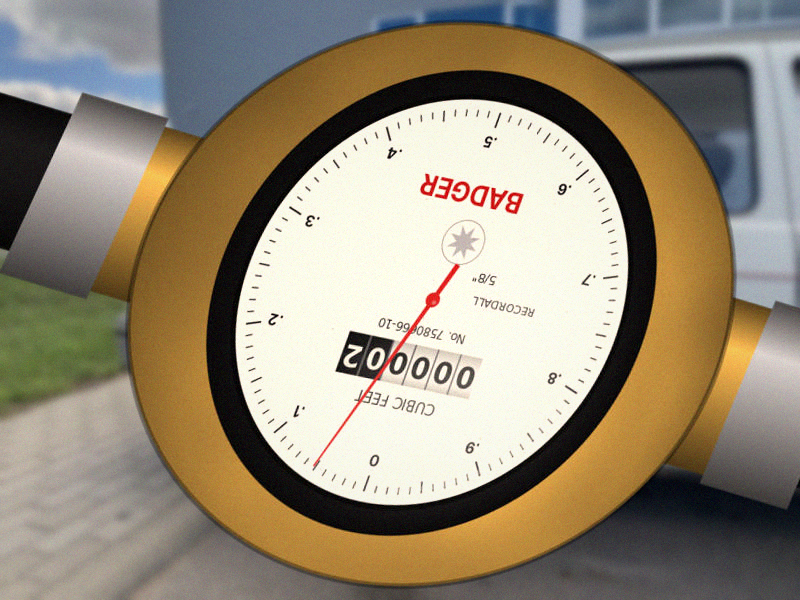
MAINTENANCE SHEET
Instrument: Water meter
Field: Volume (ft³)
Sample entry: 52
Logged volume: 2.05
